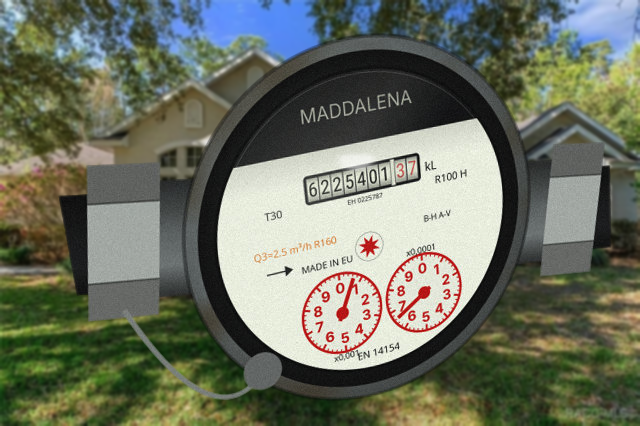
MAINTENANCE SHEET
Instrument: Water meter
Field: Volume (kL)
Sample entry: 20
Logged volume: 6225401.3706
